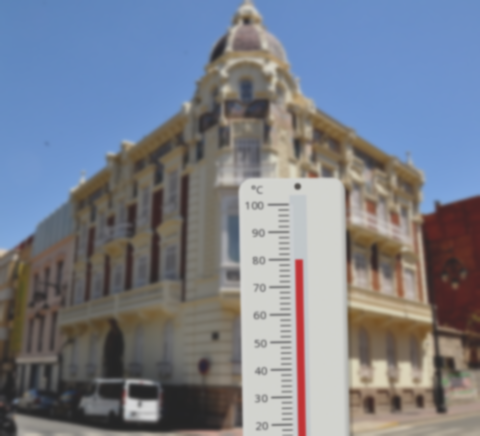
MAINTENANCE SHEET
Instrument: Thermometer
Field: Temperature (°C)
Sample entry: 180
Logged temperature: 80
